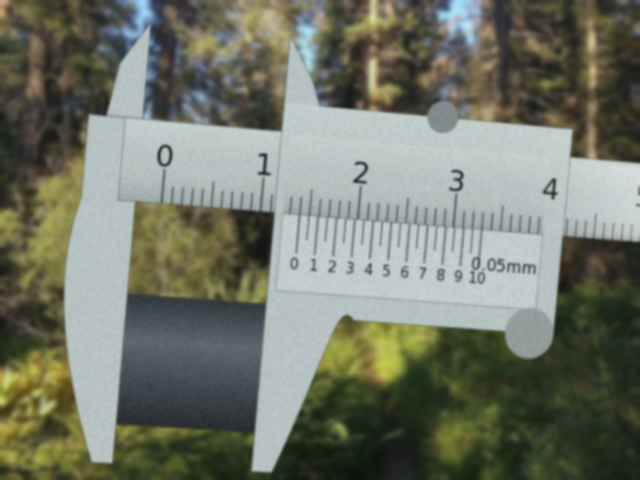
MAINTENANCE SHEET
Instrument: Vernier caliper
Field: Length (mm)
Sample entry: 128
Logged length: 14.0
